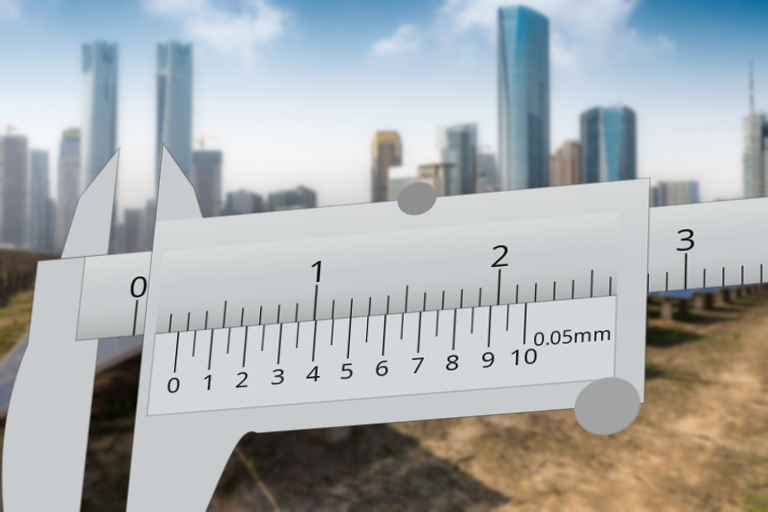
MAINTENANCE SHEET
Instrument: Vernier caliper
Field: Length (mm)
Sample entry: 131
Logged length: 2.5
